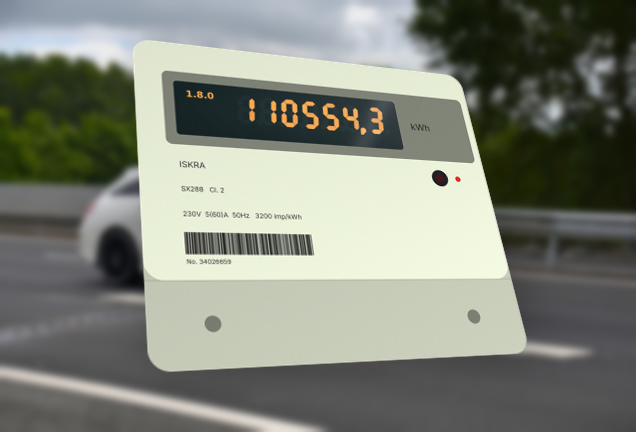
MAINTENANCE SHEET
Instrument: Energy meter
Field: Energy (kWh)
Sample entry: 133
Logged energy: 110554.3
